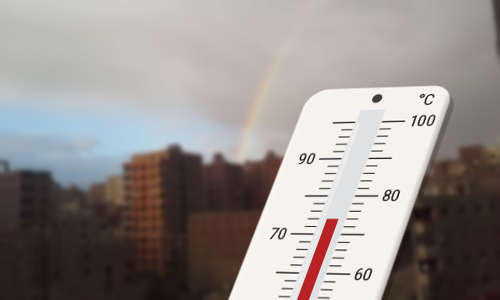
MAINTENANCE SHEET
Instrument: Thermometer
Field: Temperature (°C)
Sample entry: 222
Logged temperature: 74
